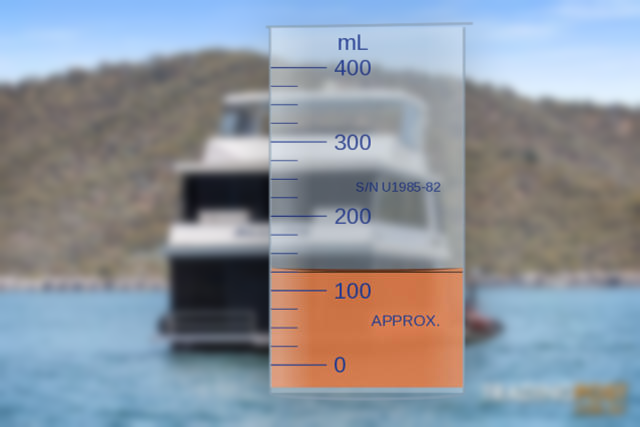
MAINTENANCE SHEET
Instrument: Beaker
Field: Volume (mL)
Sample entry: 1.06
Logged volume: 125
